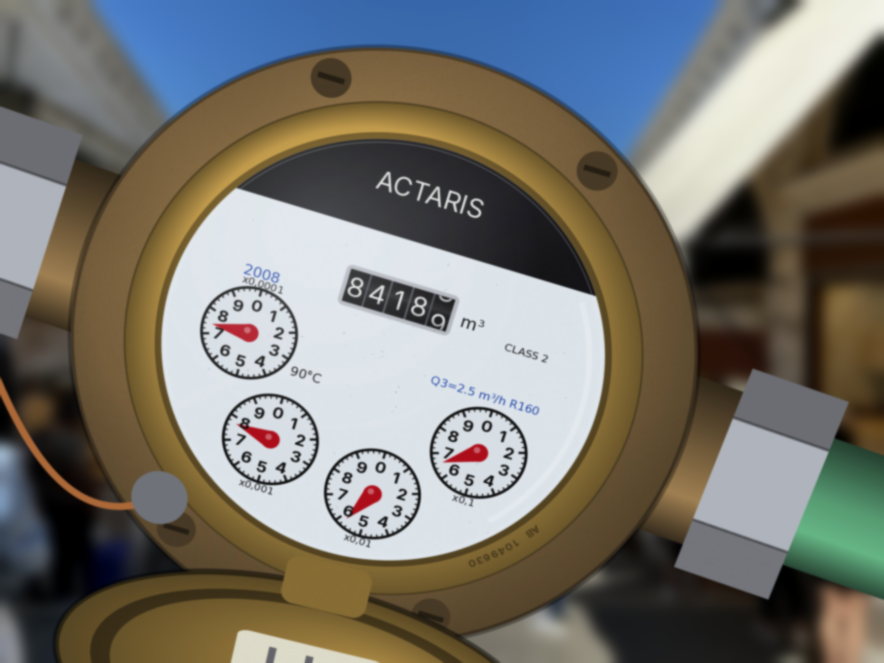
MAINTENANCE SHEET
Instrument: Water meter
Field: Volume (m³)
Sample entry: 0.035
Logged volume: 84188.6577
